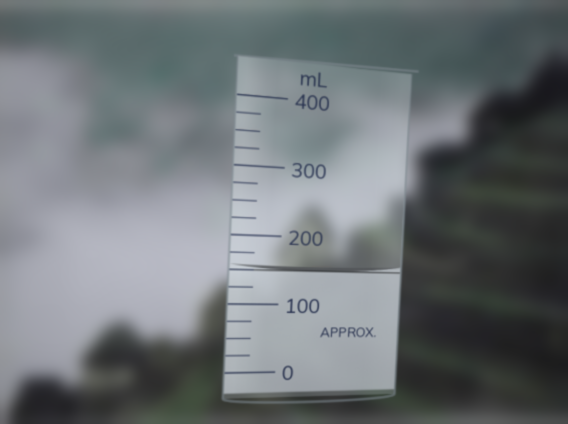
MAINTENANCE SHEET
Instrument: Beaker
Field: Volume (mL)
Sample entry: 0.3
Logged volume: 150
